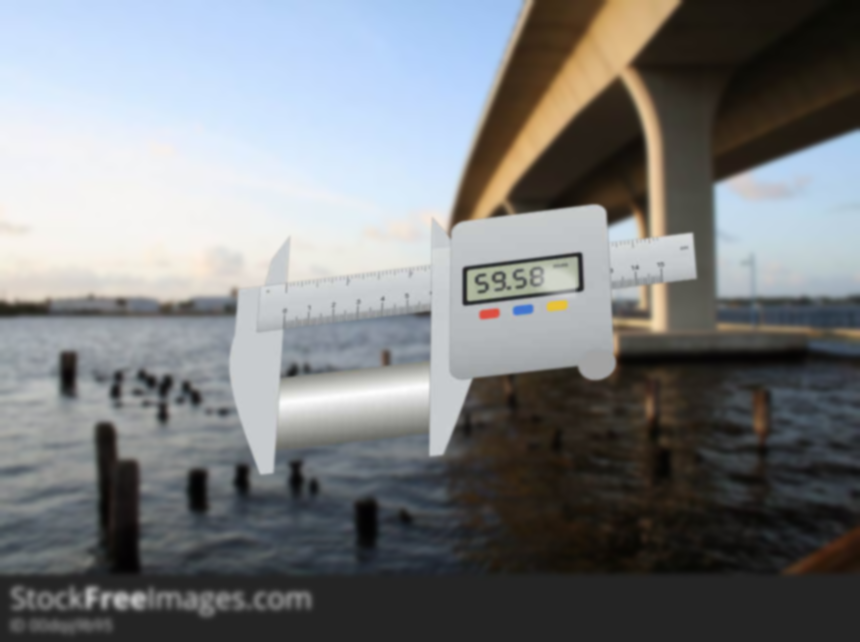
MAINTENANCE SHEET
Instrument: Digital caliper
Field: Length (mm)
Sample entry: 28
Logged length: 59.58
